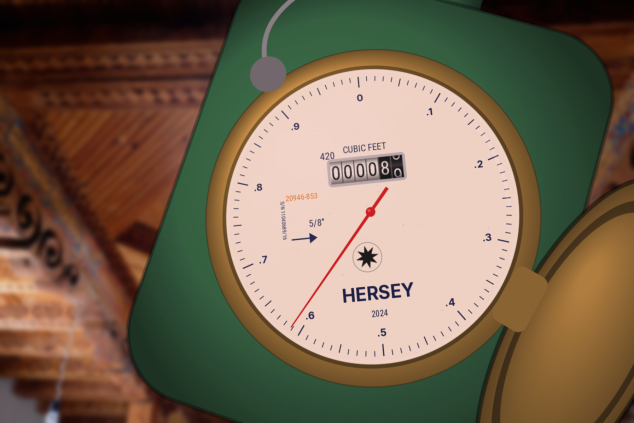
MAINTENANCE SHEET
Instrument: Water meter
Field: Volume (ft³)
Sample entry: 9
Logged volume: 88.61
